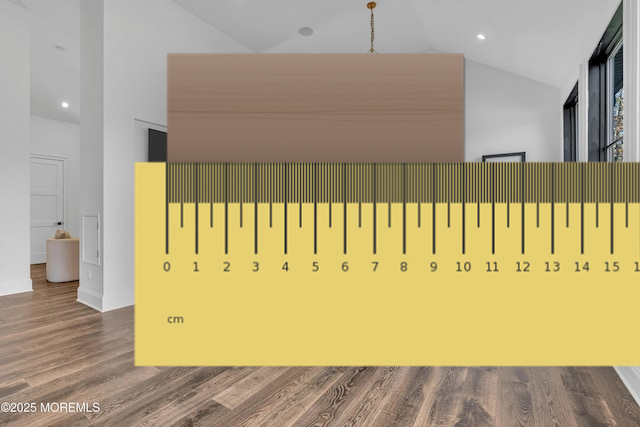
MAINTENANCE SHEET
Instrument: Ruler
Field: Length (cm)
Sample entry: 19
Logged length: 10
